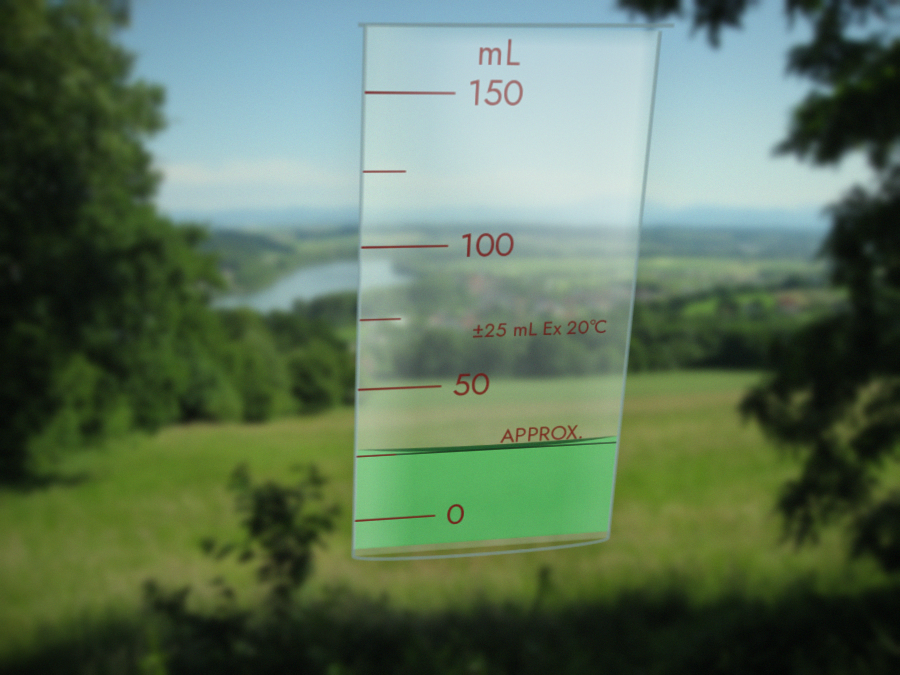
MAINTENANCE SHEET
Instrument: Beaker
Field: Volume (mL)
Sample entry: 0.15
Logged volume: 25
